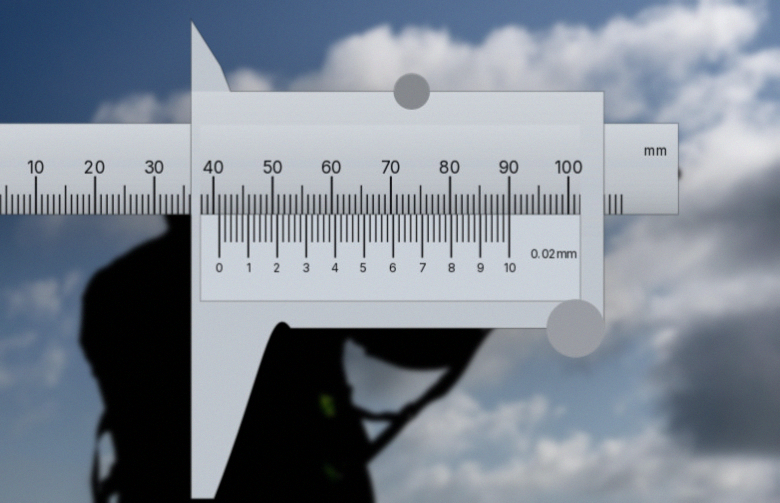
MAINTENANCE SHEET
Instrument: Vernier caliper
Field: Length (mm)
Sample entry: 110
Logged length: 41.0
